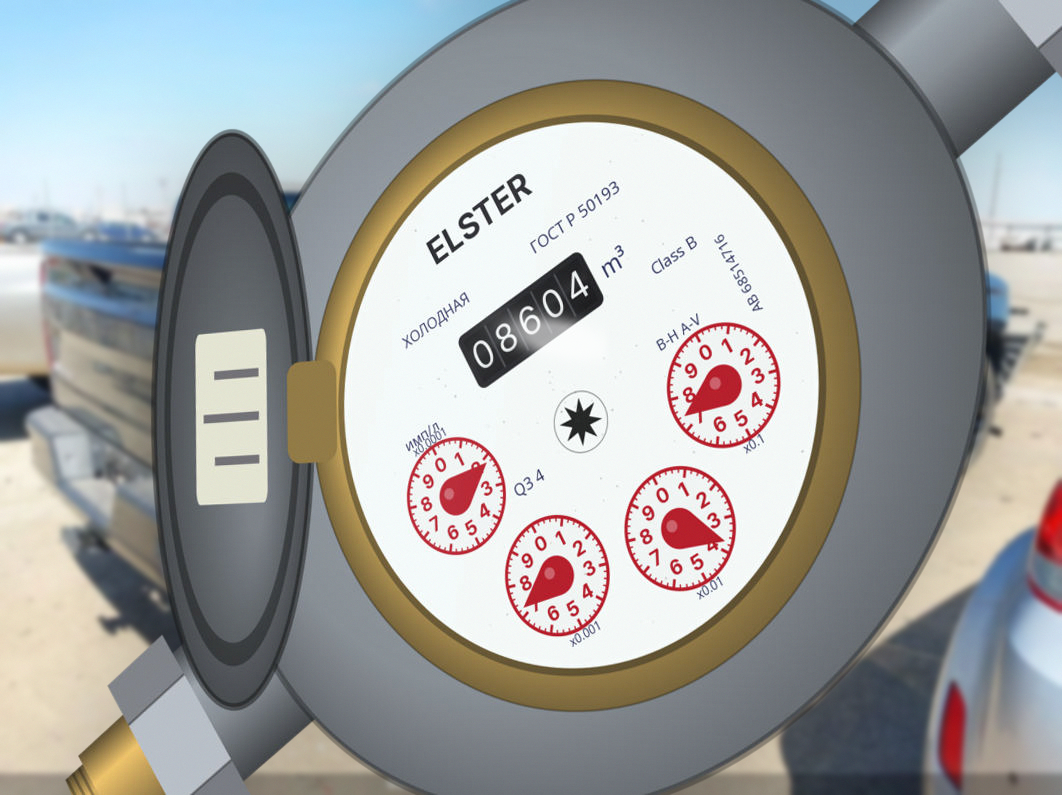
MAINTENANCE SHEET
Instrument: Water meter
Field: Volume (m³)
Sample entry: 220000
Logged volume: 8604.7372
